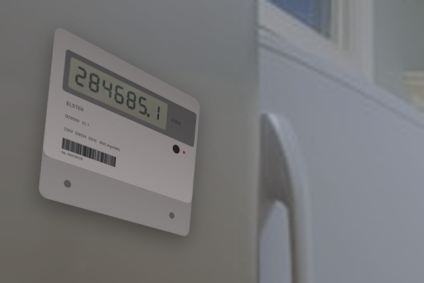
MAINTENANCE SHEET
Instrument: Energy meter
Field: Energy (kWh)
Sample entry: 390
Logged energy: 284685.1
